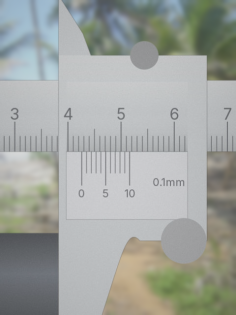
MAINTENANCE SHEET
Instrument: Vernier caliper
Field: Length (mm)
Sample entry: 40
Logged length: 42.6
